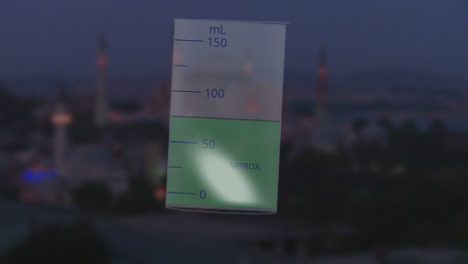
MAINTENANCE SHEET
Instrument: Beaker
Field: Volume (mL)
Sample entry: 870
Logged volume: 75
